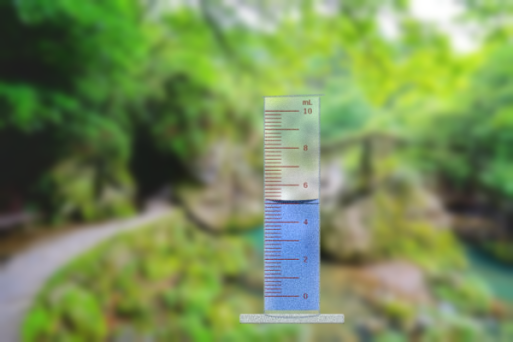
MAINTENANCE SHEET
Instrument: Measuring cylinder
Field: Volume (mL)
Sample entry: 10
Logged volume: 5
